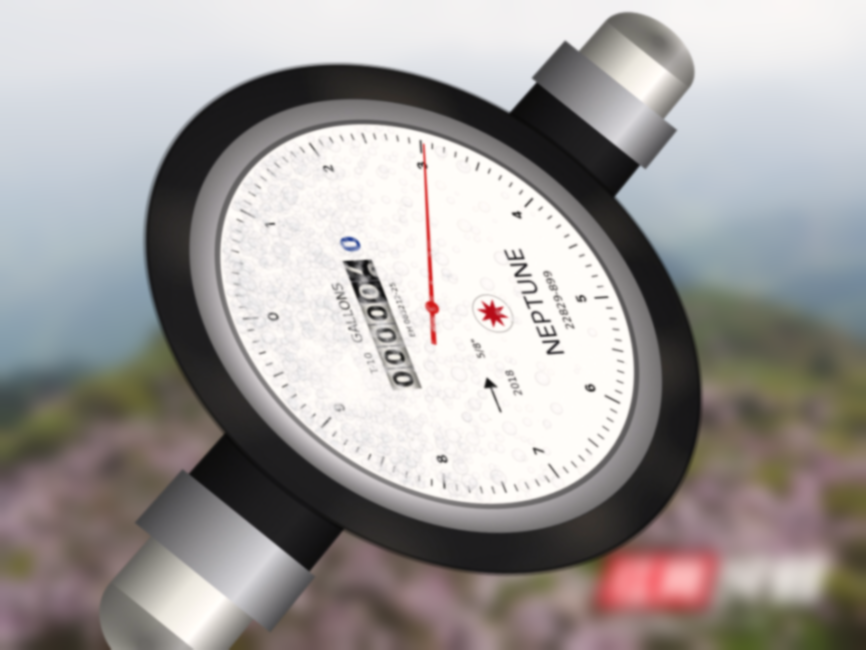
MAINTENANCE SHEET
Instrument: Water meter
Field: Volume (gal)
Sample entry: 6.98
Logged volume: 73.0
